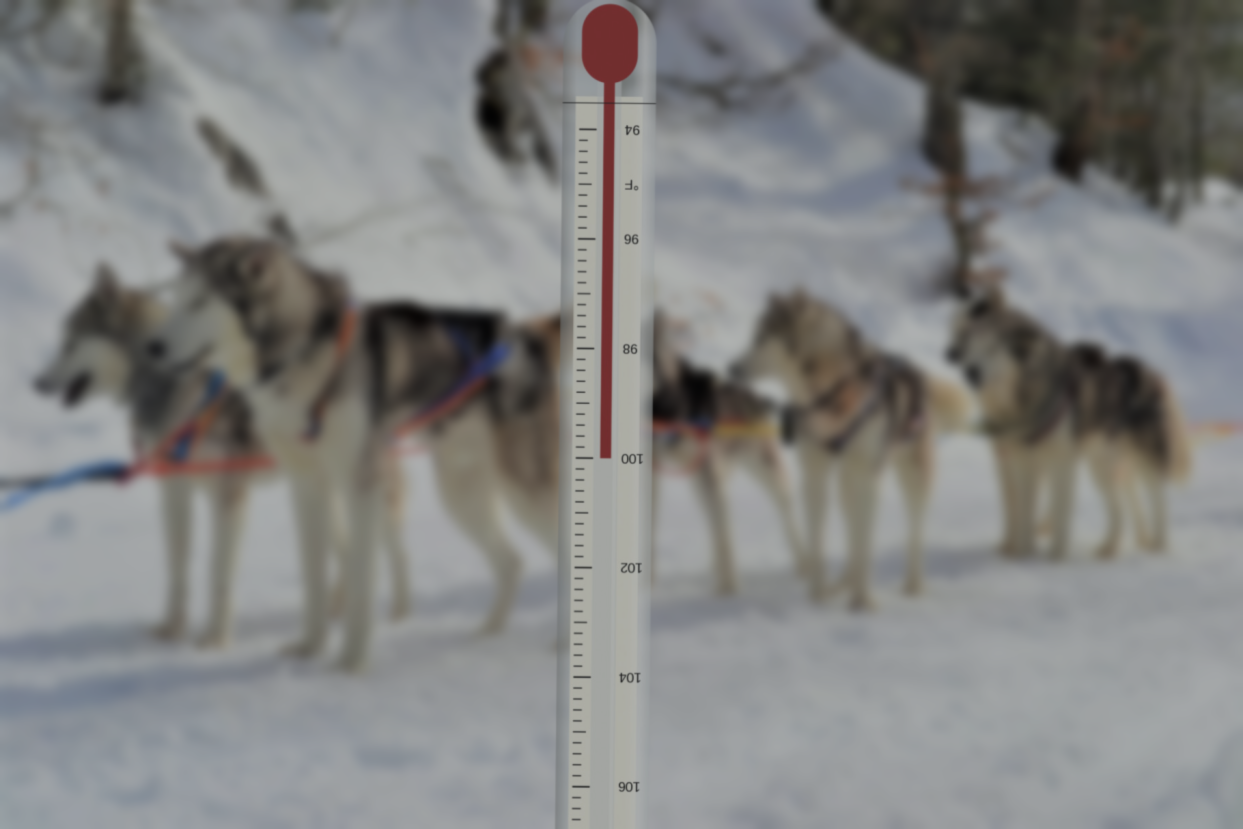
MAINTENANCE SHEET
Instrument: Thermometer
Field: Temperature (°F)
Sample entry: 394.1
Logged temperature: 100
